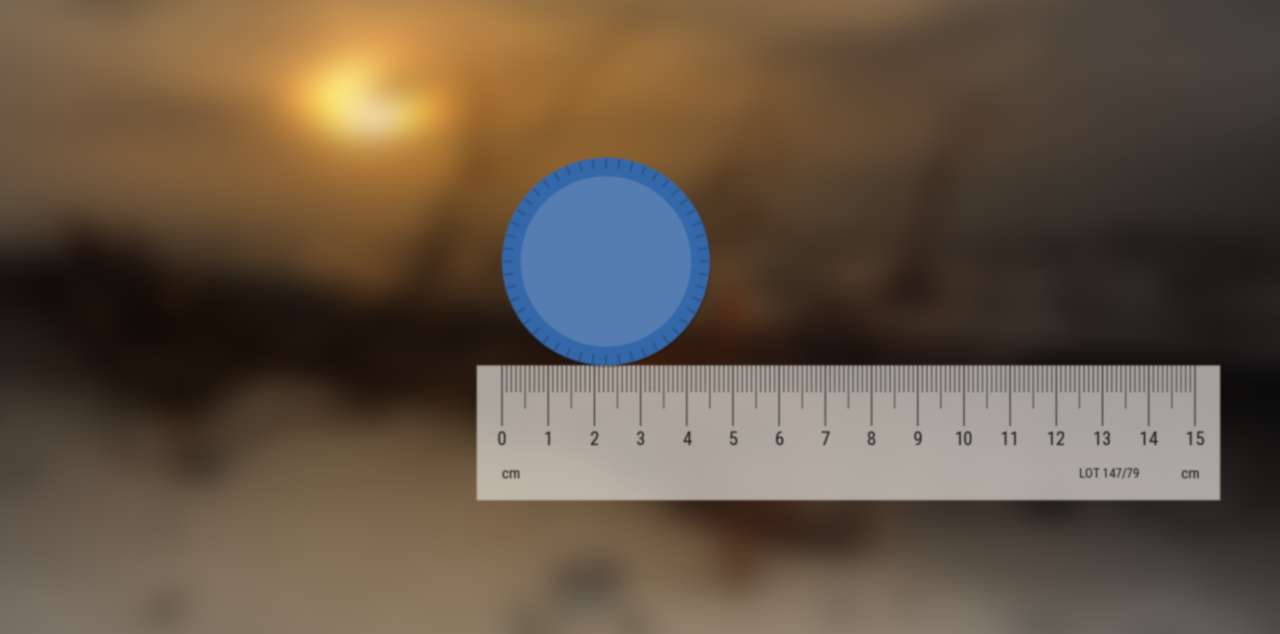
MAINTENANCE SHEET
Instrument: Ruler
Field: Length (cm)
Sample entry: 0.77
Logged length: 4.5
